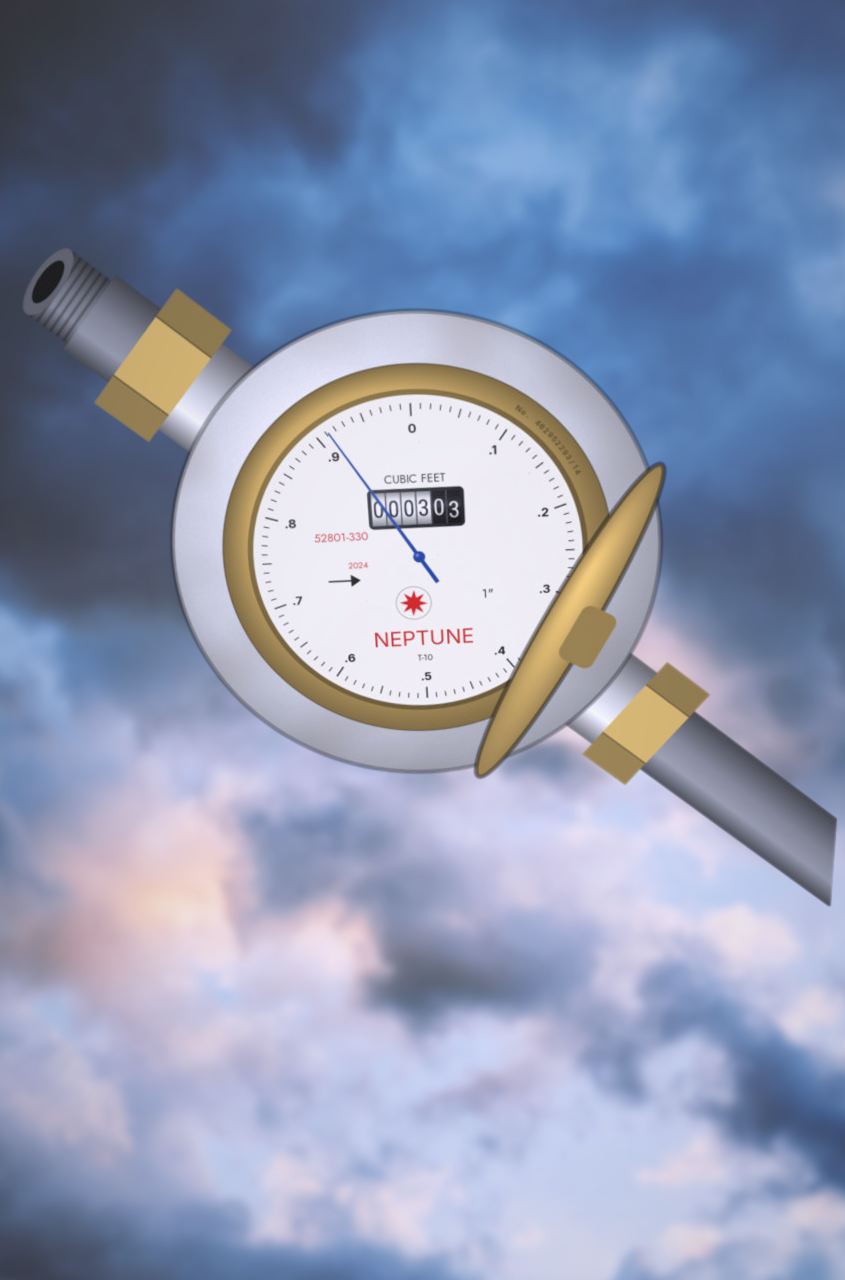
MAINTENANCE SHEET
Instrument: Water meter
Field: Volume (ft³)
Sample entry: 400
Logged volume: 302.91
